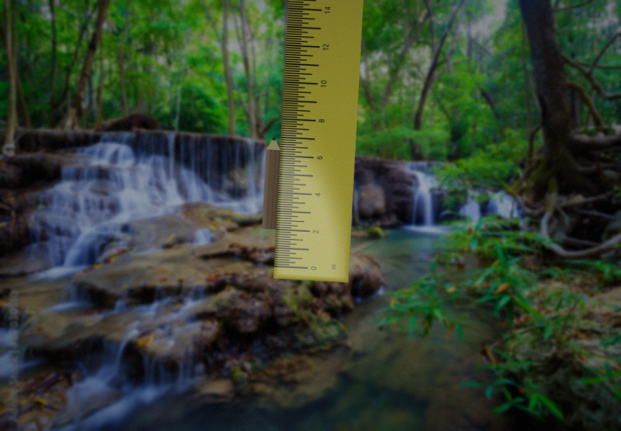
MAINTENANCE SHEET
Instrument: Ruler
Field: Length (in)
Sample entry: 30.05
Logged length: 5
